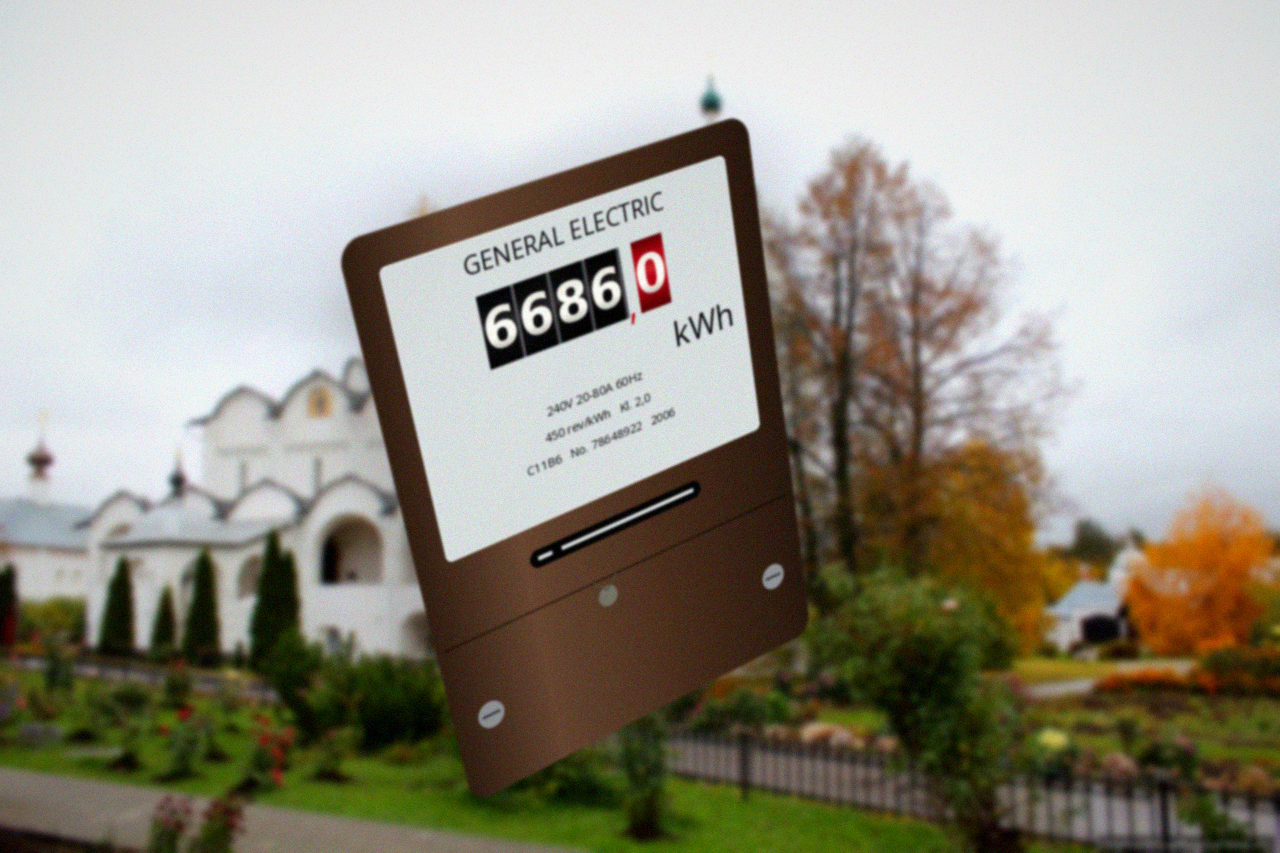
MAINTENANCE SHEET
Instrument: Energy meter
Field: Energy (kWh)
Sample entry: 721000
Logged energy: 6686.0
